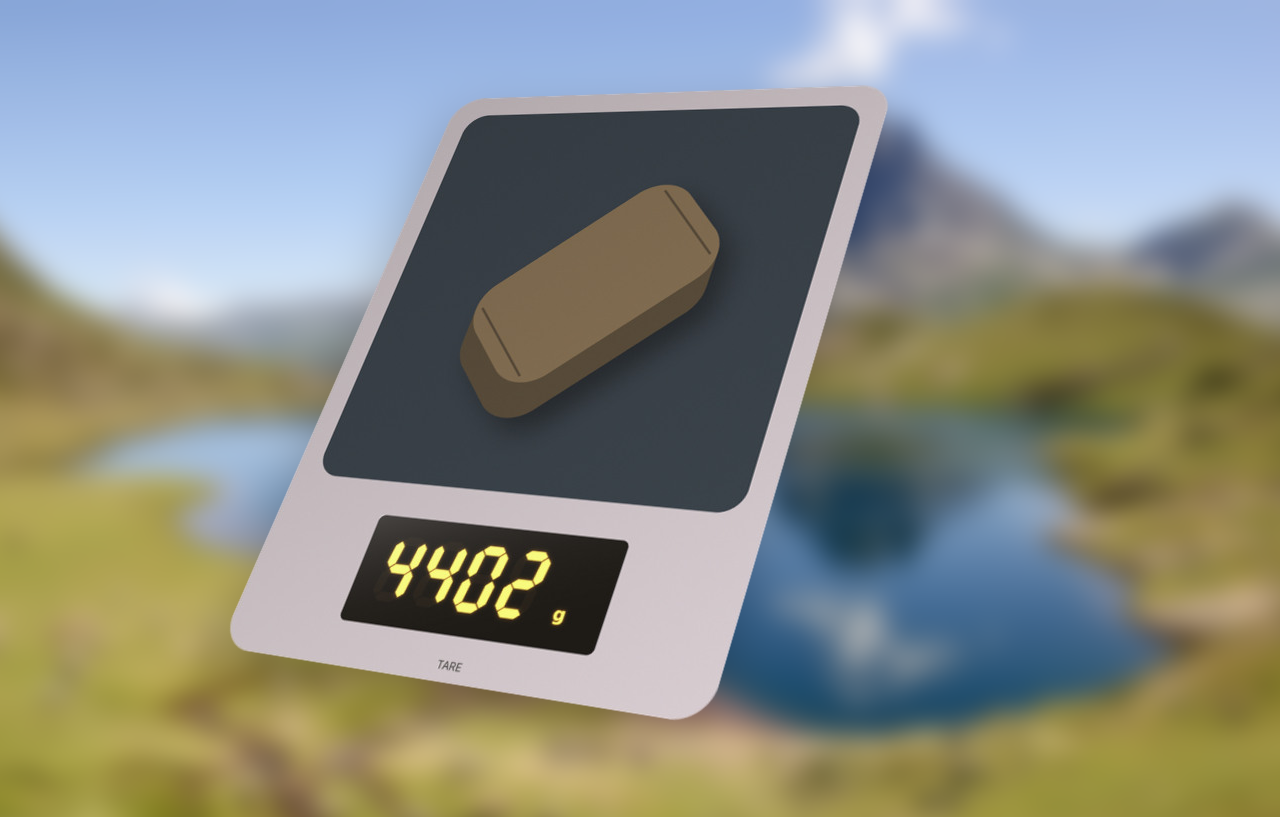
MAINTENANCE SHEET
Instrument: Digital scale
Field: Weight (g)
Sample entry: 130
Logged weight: 4402
